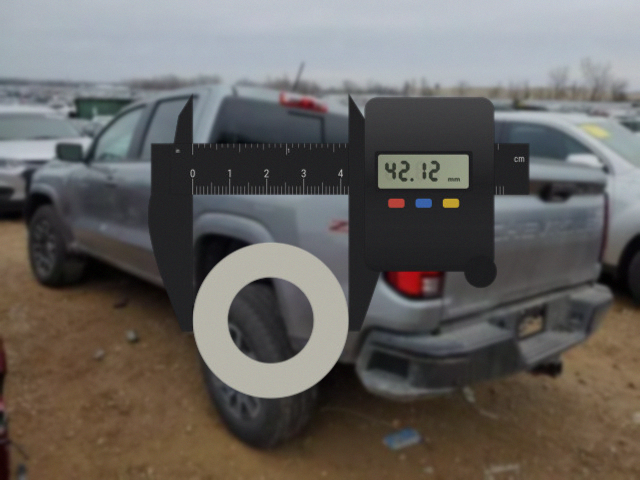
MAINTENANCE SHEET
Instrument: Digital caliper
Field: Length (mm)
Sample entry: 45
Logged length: 42.12
